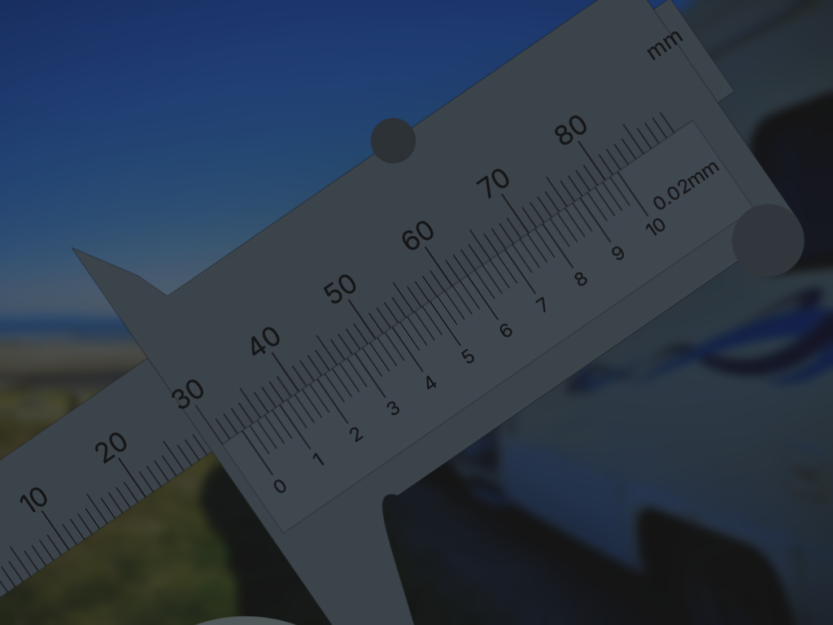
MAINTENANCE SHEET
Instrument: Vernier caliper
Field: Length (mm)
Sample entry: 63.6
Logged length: 32.6
